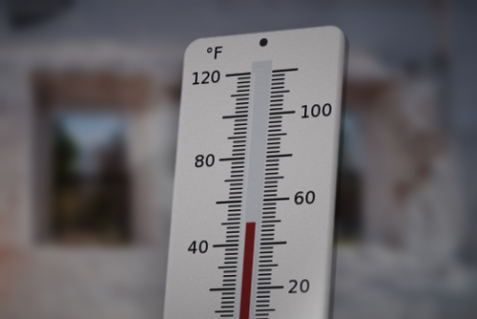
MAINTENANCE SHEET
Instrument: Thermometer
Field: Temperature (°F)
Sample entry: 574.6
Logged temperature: 50
